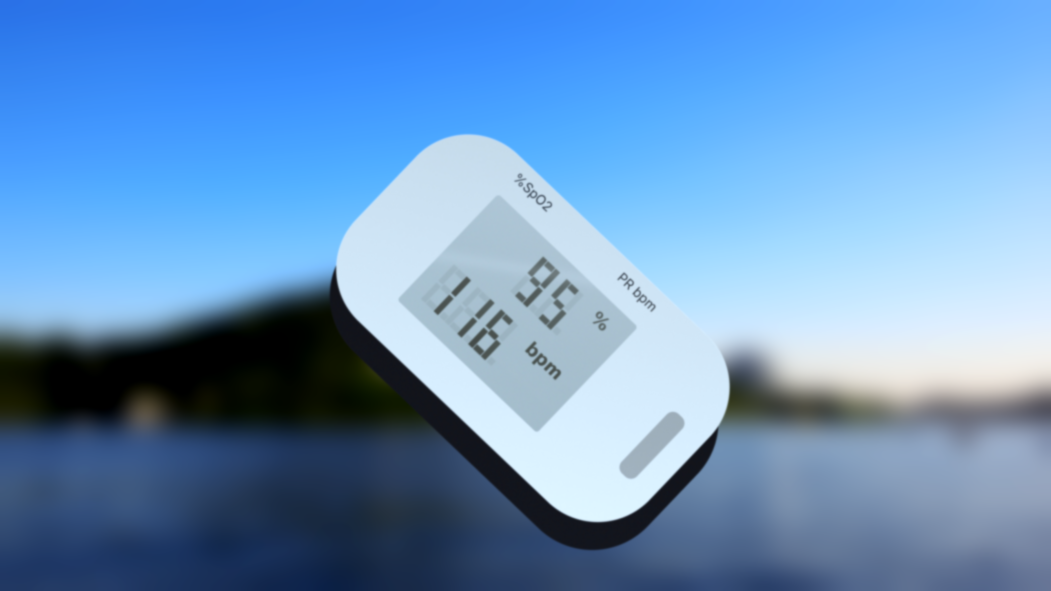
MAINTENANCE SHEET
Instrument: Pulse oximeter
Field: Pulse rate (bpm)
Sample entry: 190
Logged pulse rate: 116
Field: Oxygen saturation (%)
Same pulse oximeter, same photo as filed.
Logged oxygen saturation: 95
